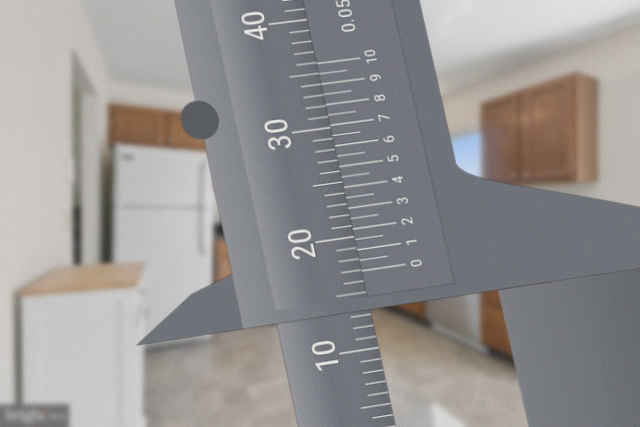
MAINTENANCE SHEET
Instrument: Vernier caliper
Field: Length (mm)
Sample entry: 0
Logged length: 16.9
